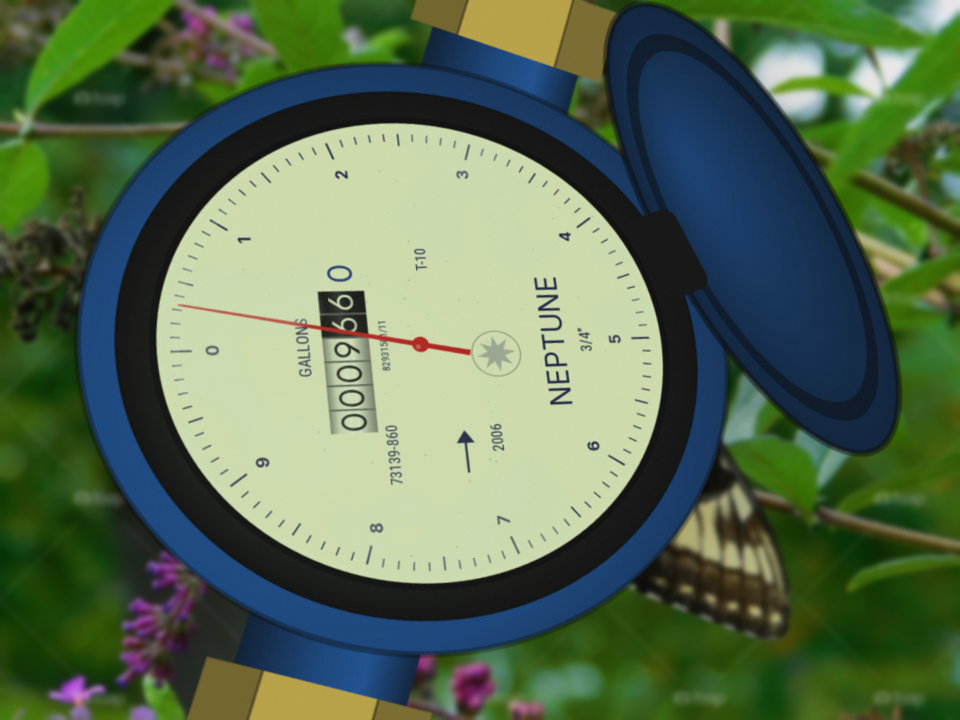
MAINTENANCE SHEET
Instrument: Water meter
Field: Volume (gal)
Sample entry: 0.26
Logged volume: 9660.3
